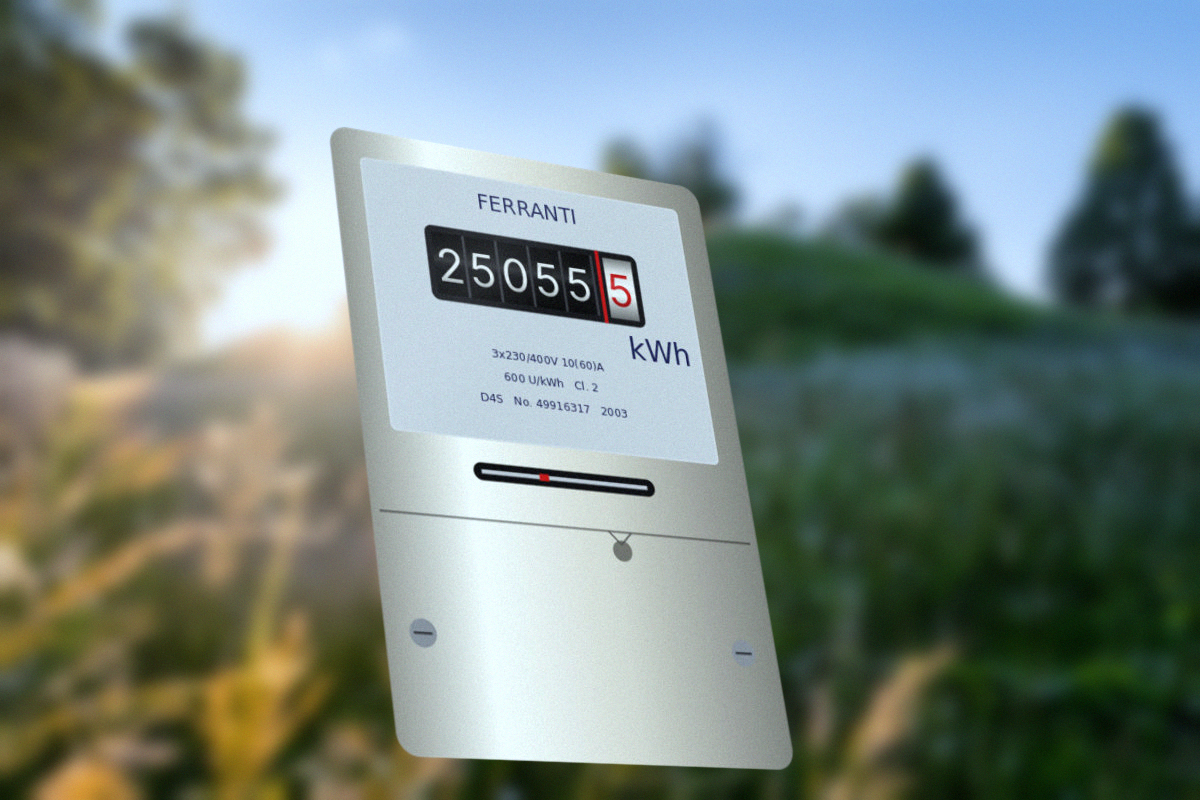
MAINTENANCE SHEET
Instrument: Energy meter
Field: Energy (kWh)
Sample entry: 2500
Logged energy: 25055.5
